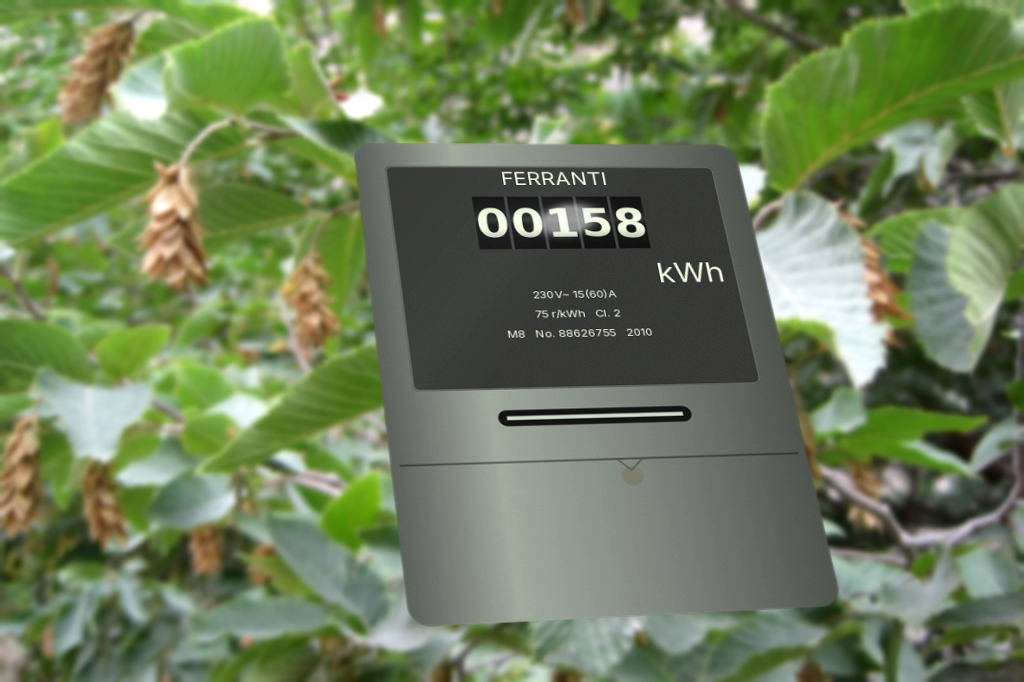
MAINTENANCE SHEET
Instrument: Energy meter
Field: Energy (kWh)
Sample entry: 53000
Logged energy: 158
